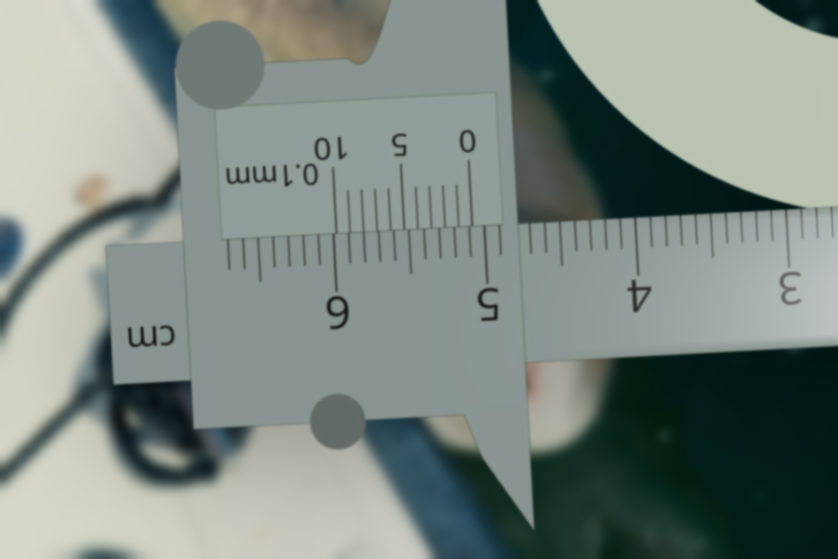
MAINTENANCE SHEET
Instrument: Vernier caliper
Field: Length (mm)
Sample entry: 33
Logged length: 50.8
